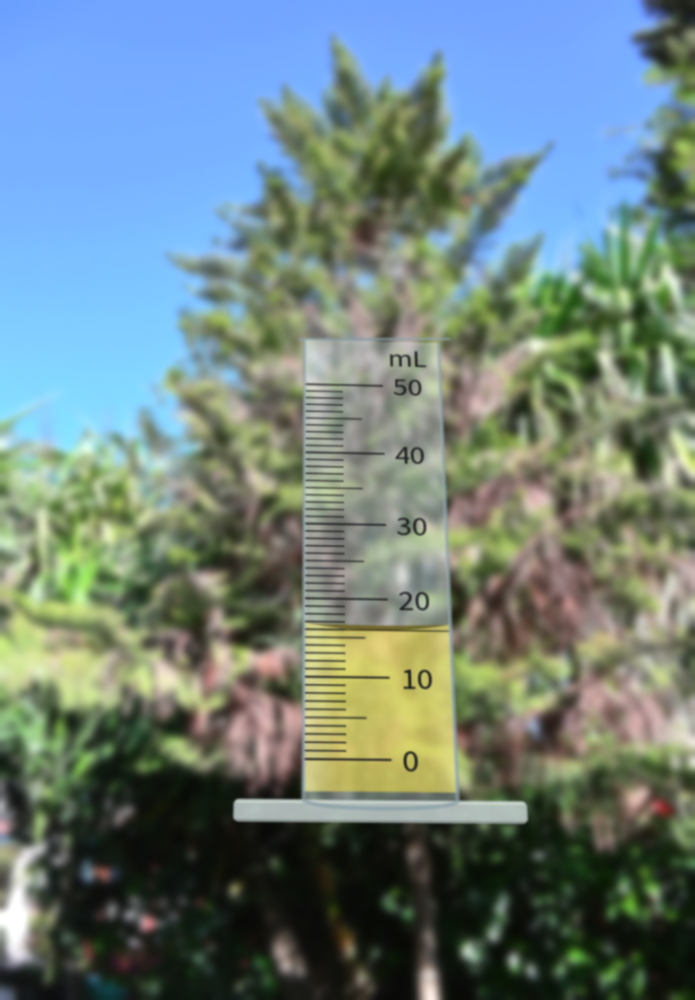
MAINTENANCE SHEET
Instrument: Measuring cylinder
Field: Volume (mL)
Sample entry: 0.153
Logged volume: 16
